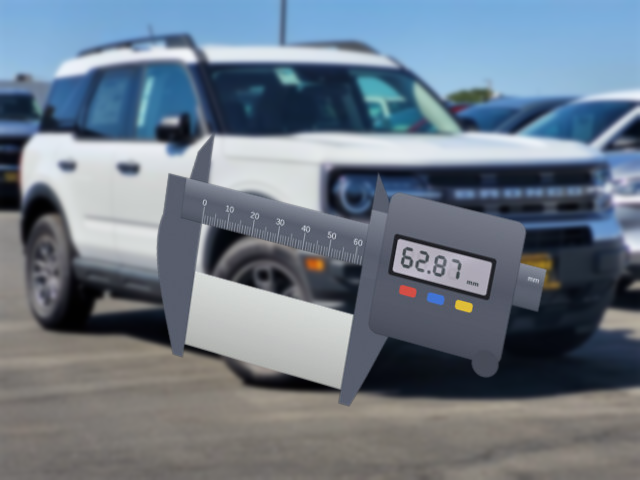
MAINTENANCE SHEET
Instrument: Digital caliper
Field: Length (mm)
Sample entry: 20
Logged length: 62.87
